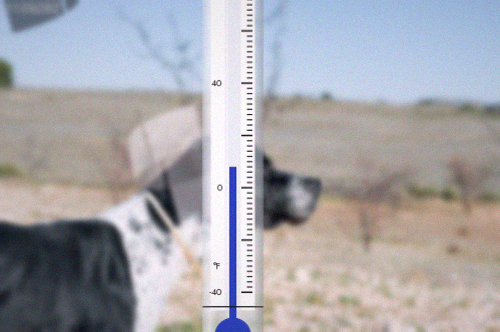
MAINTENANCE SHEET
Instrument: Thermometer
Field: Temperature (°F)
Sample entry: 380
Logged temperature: 8
